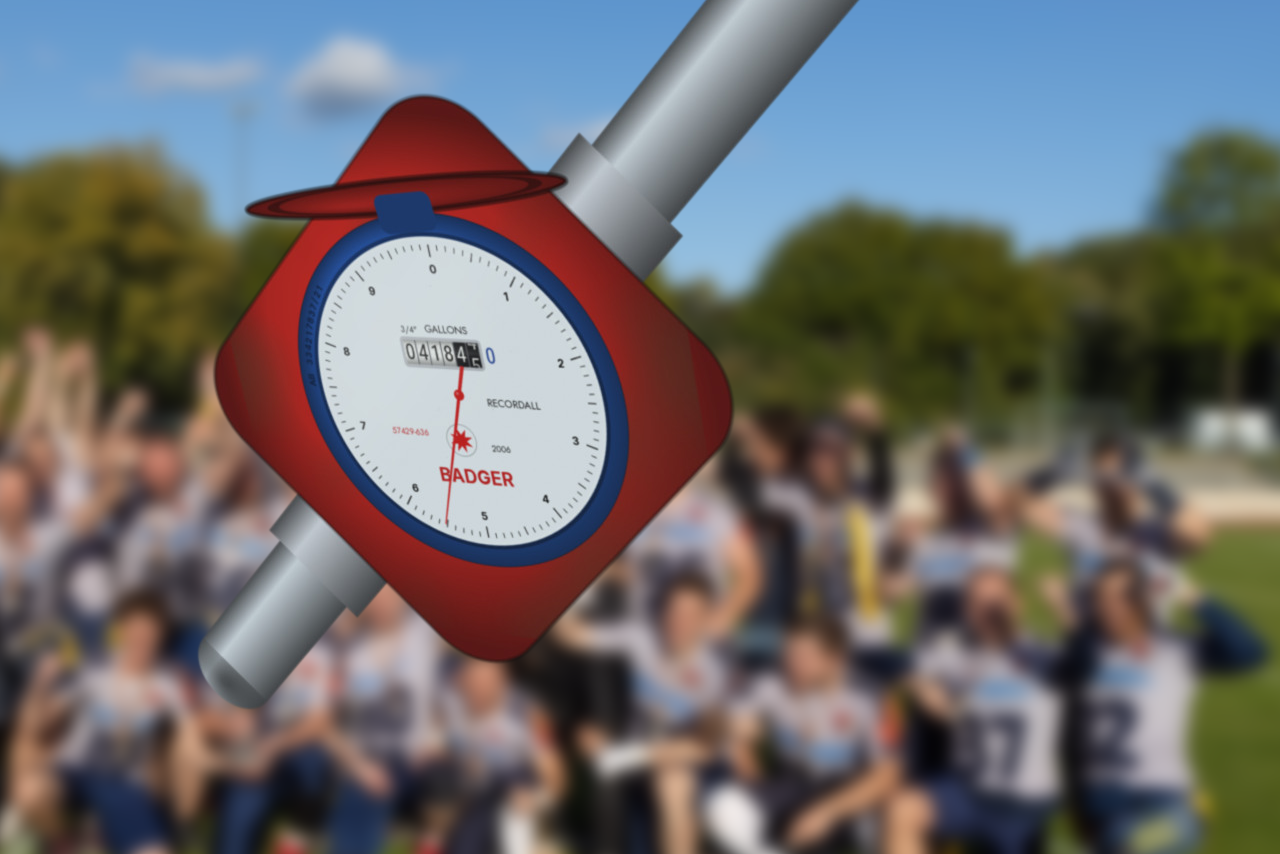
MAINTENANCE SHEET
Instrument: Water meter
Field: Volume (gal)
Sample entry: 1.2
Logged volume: 418445.5
